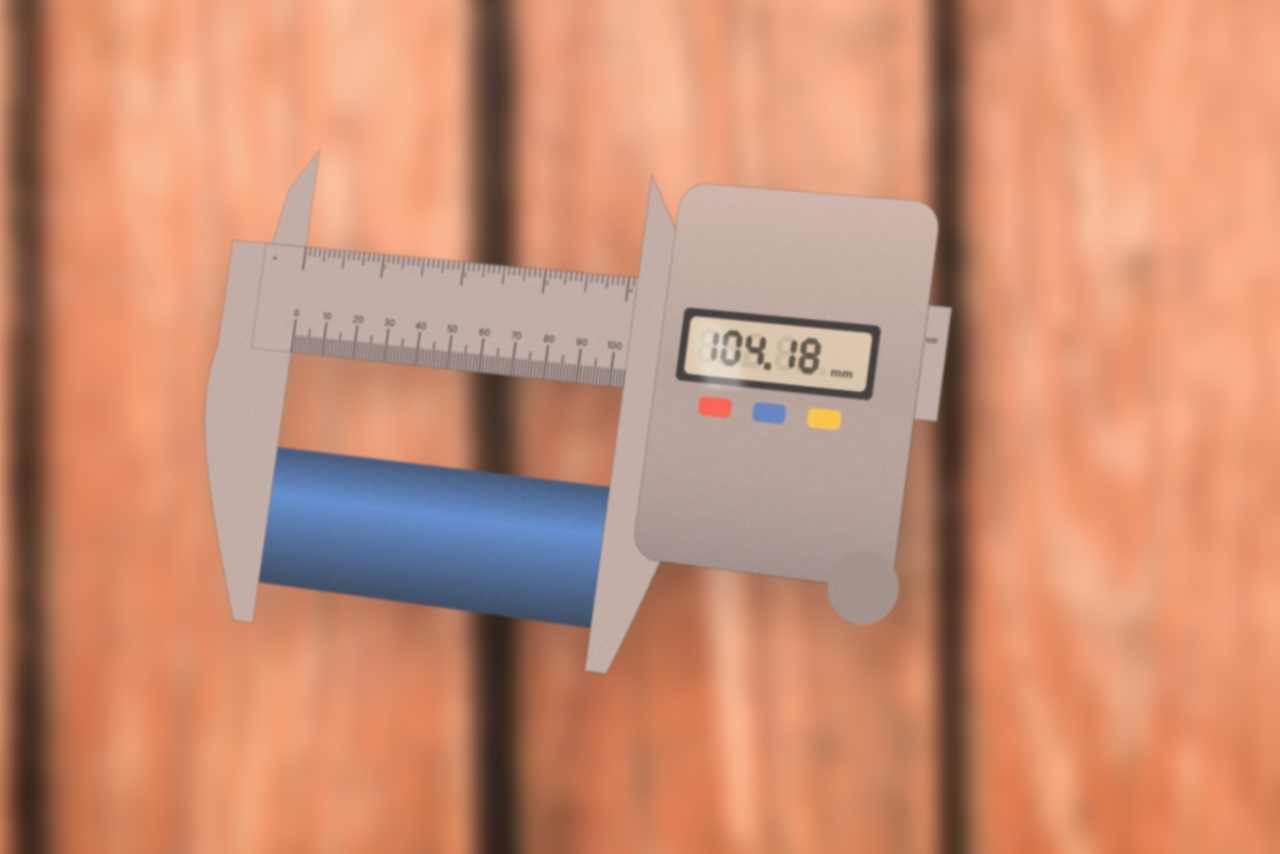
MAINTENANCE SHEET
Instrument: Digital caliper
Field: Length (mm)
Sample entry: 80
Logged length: 104.18
